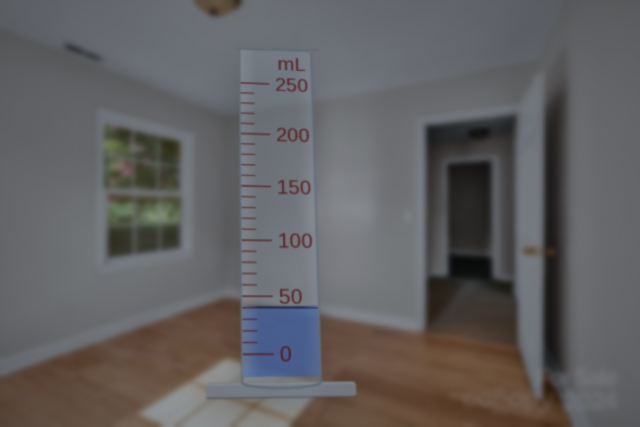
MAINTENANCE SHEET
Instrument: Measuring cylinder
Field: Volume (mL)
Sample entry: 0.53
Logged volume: 40
